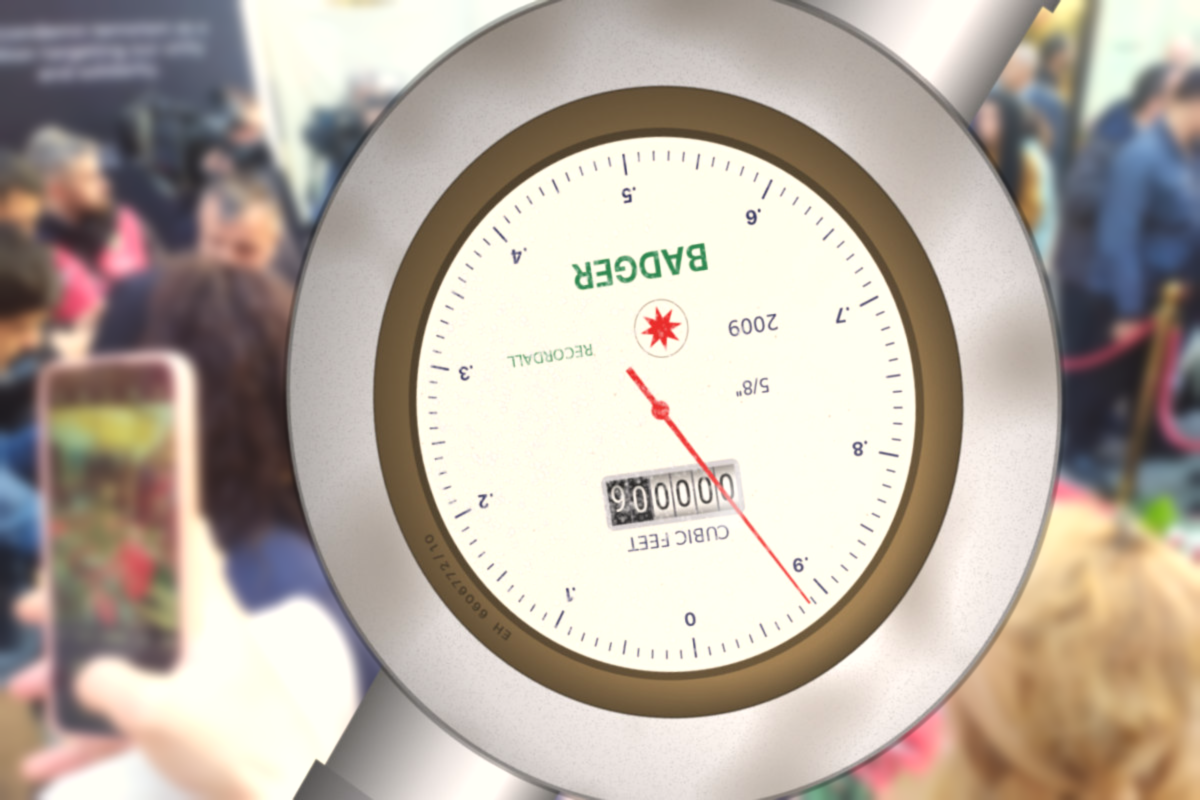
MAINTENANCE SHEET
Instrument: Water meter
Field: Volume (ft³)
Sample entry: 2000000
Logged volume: 5.91
